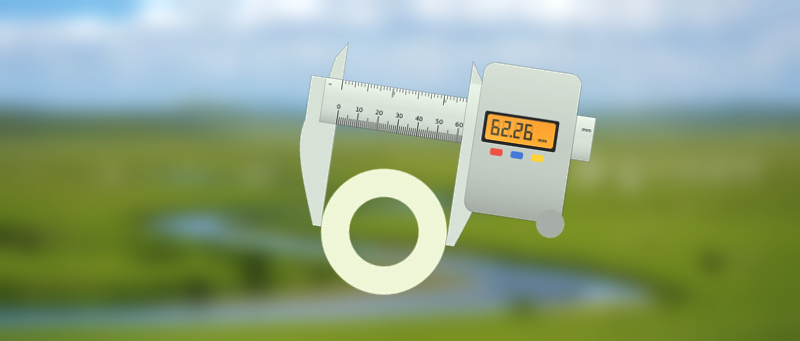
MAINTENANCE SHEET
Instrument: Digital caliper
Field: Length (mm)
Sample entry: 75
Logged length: 62.26
